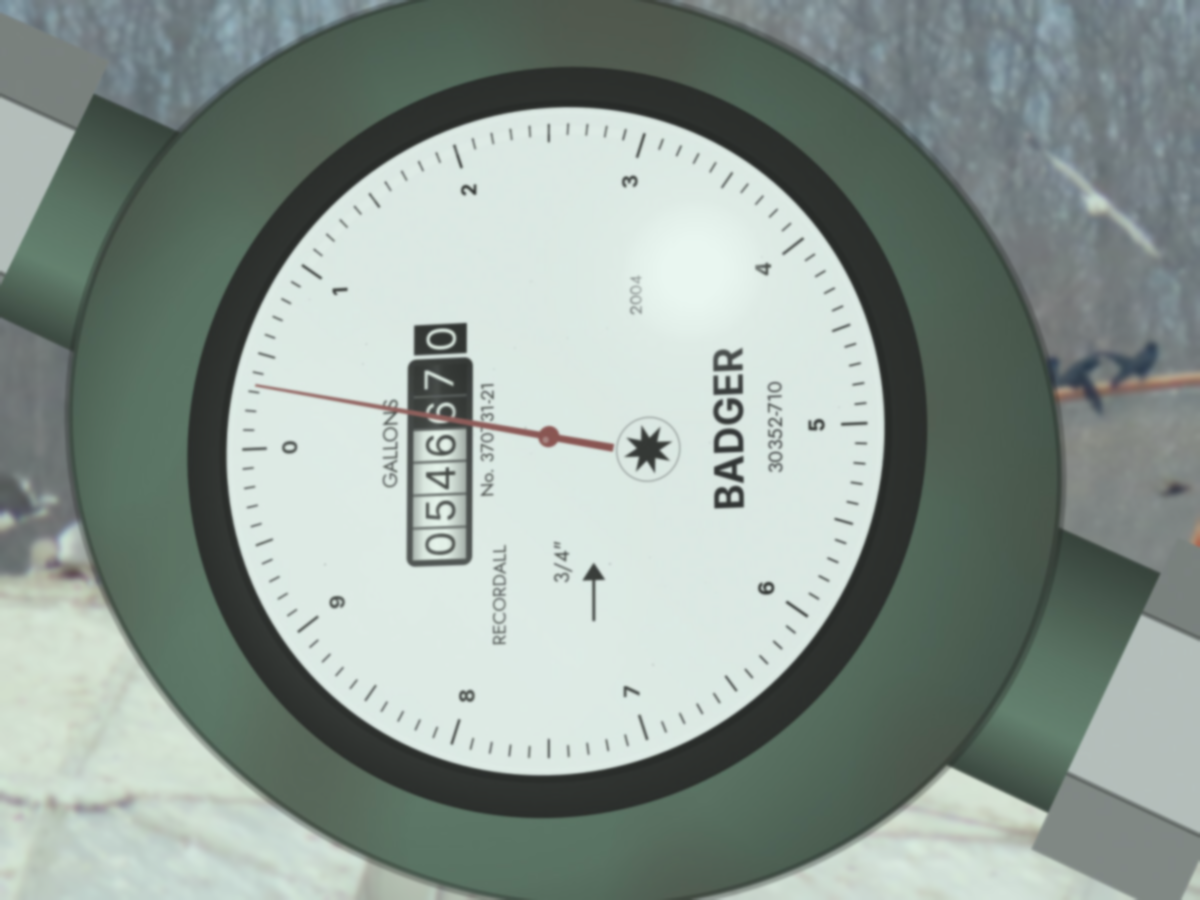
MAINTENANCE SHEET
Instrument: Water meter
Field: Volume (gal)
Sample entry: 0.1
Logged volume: 546670.3
